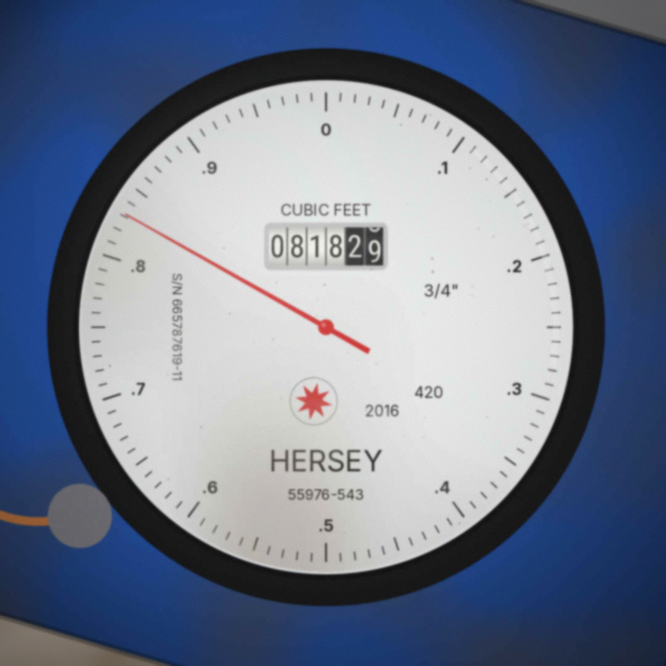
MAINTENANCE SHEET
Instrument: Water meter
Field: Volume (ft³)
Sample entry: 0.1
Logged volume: 81828.83
